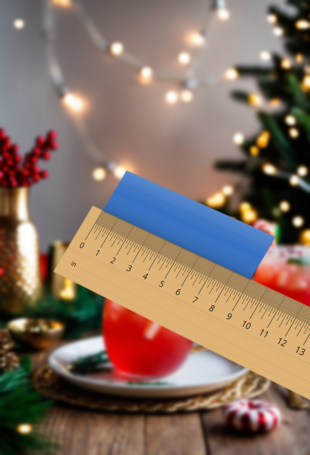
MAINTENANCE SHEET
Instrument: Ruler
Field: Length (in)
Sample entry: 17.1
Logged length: 9
